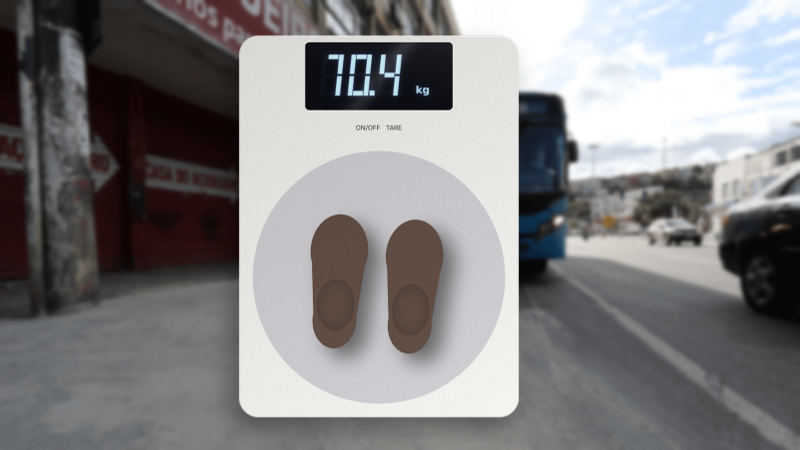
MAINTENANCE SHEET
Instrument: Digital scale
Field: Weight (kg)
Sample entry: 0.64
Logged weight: 70.4
